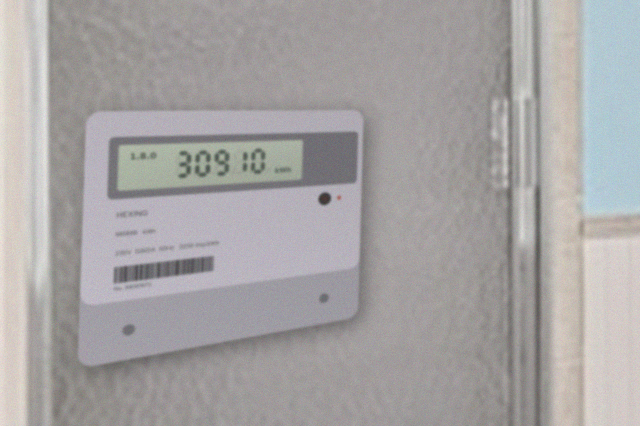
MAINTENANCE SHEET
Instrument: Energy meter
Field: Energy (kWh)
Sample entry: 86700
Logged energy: 30910
